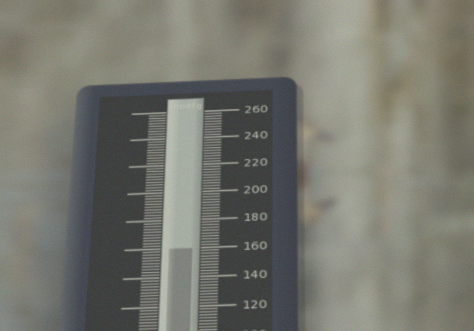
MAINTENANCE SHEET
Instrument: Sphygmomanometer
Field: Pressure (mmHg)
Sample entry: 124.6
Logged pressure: 160
